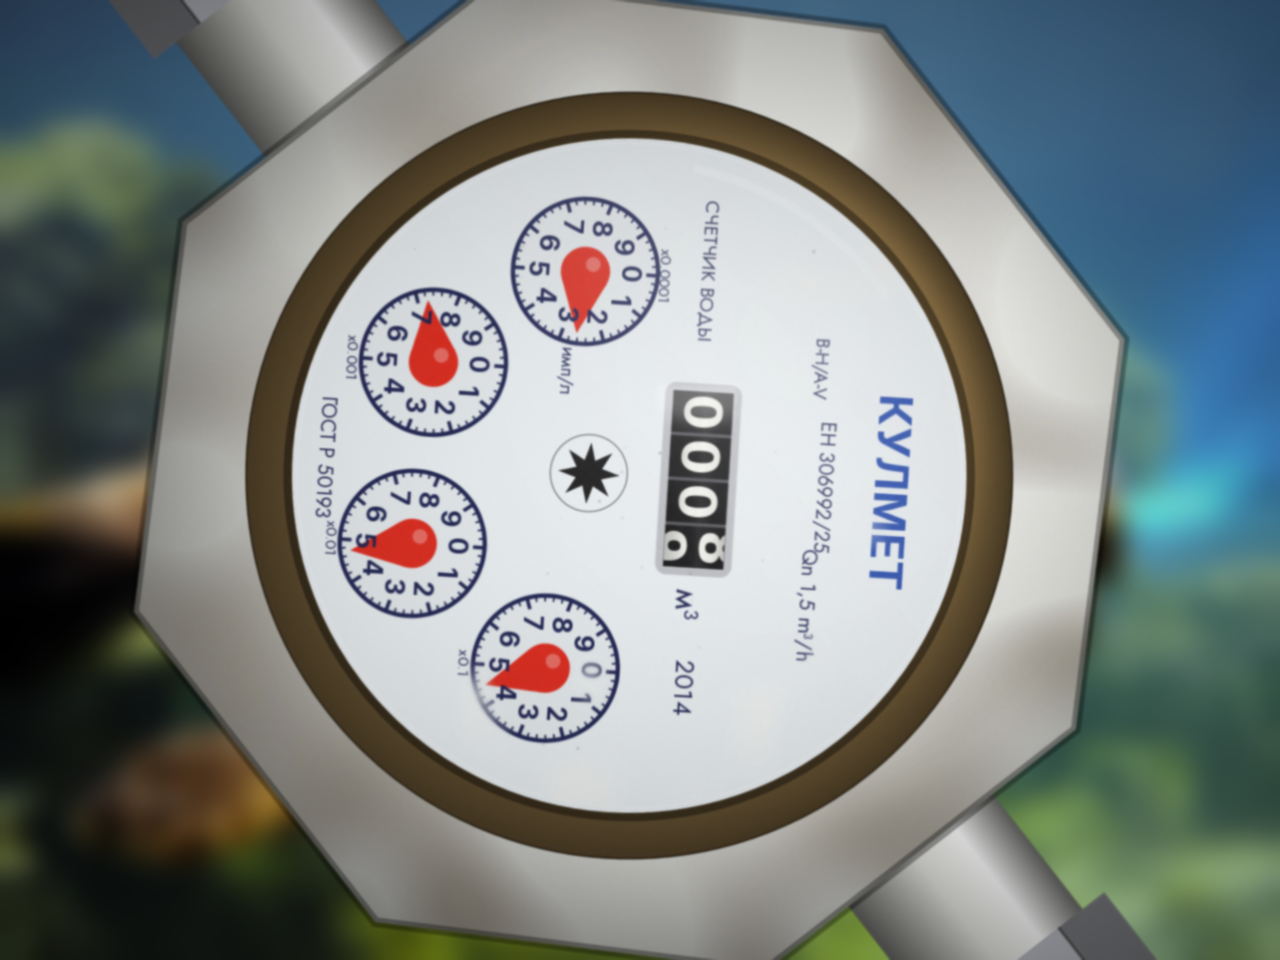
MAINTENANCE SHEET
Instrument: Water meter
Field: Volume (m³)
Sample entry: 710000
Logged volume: 8.4472
